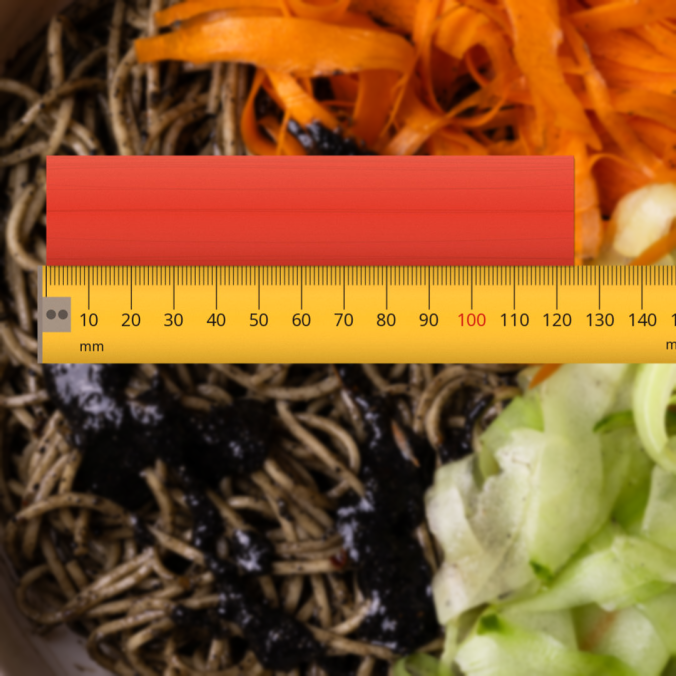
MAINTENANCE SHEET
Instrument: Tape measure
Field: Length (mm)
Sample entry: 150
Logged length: 124
